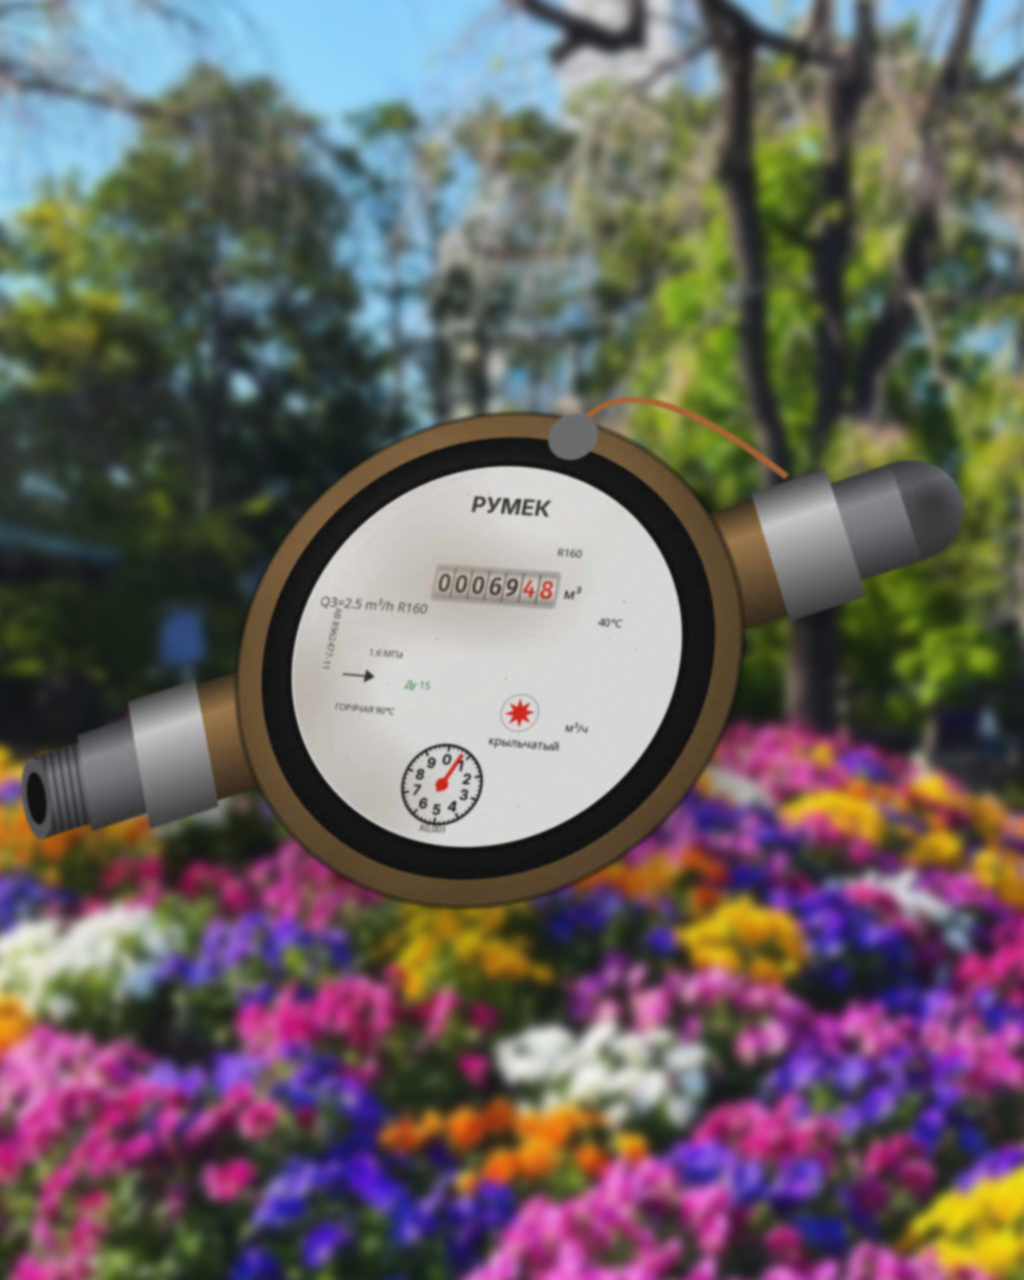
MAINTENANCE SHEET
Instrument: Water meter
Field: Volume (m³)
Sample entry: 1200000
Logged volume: 69.480
